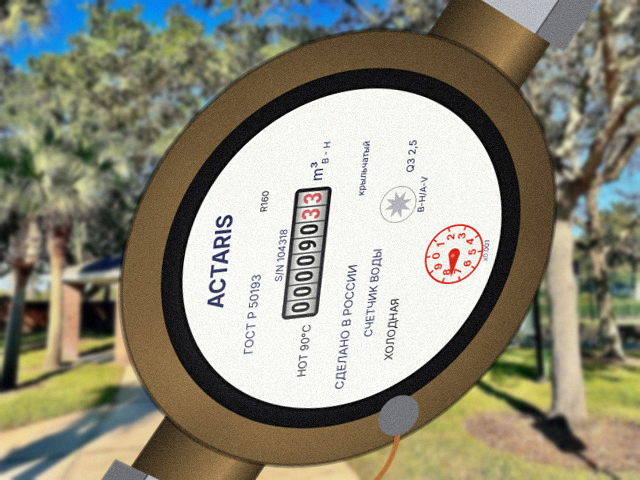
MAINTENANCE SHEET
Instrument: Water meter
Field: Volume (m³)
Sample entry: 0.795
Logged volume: 90.337
